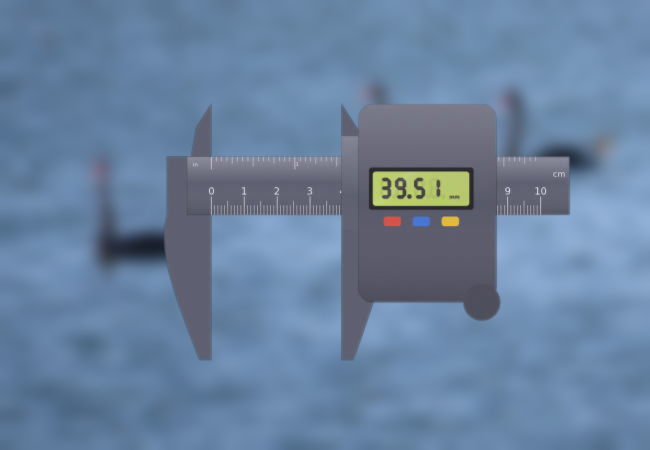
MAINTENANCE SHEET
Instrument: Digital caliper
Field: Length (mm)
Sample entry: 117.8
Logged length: 39.51
